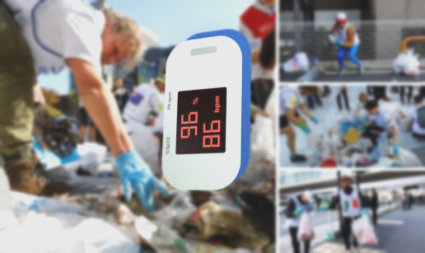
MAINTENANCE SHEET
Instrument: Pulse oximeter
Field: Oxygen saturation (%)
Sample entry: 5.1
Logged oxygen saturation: 96
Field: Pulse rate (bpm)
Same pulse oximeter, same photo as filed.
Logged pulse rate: 86
